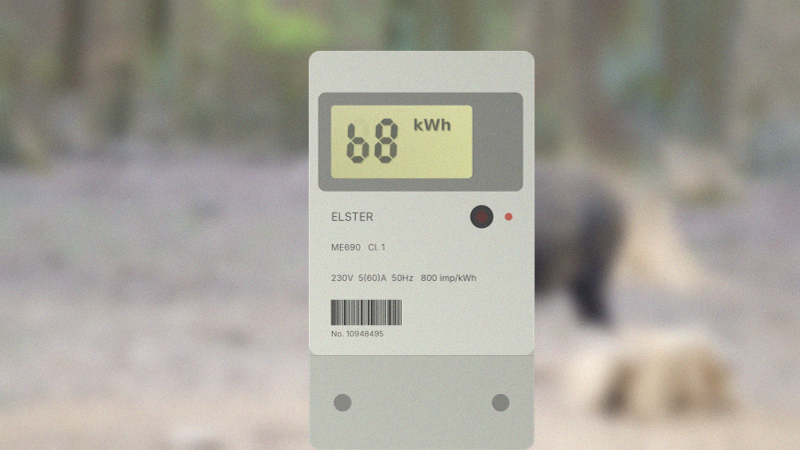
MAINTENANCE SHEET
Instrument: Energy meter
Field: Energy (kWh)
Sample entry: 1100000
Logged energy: 68
